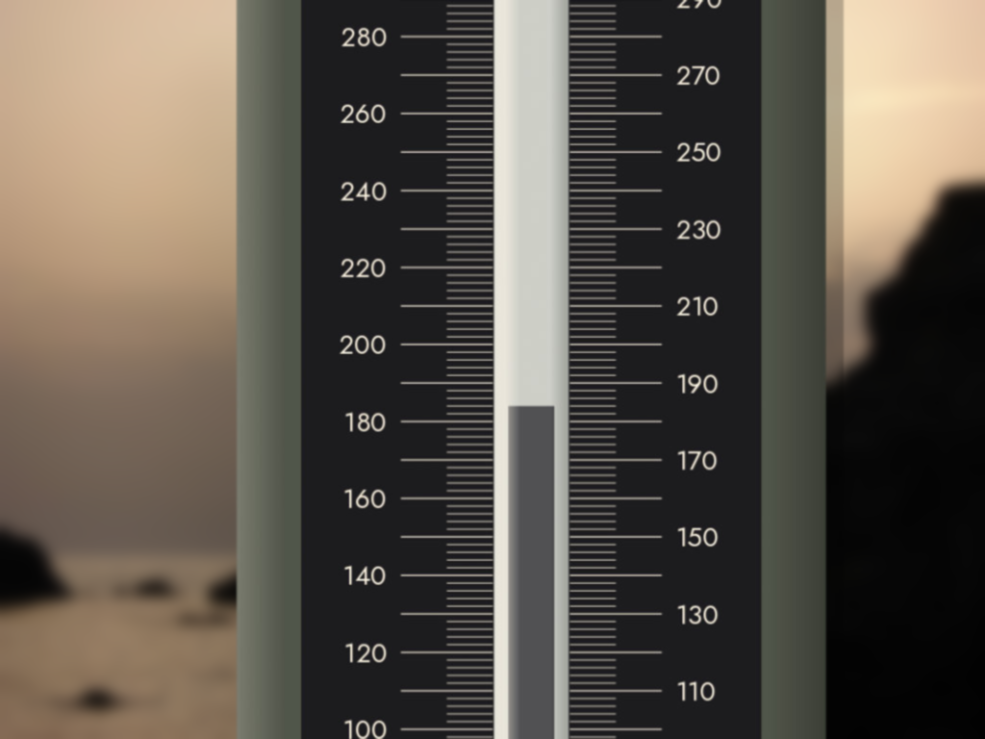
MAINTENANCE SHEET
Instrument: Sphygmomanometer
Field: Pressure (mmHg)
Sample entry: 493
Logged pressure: 184
